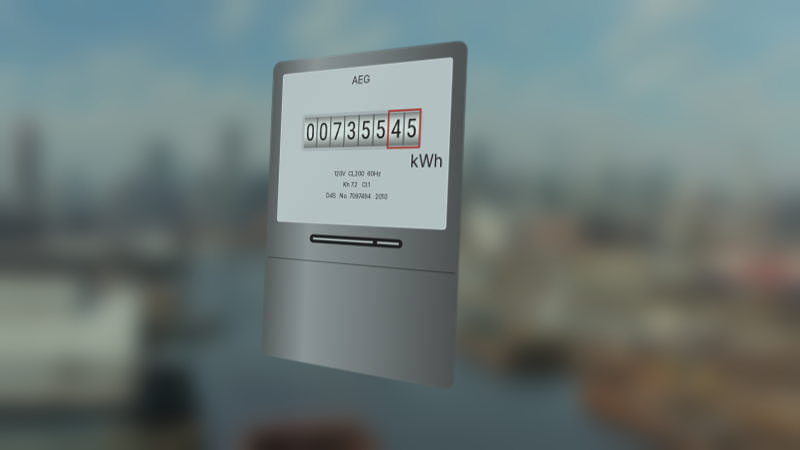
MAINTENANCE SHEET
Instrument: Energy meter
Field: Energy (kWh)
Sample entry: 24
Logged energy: 7355.45
